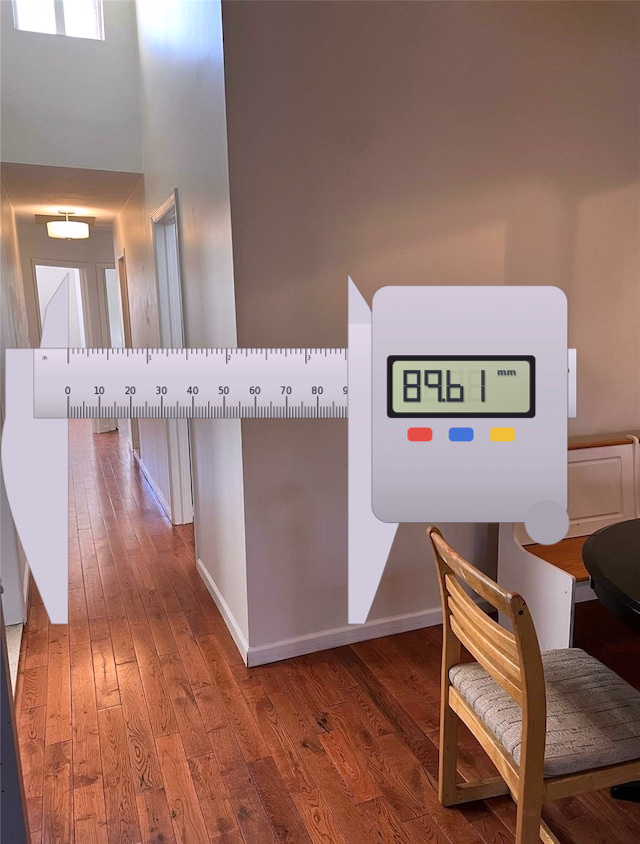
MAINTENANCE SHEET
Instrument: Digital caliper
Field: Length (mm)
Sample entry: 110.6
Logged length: 89.61
